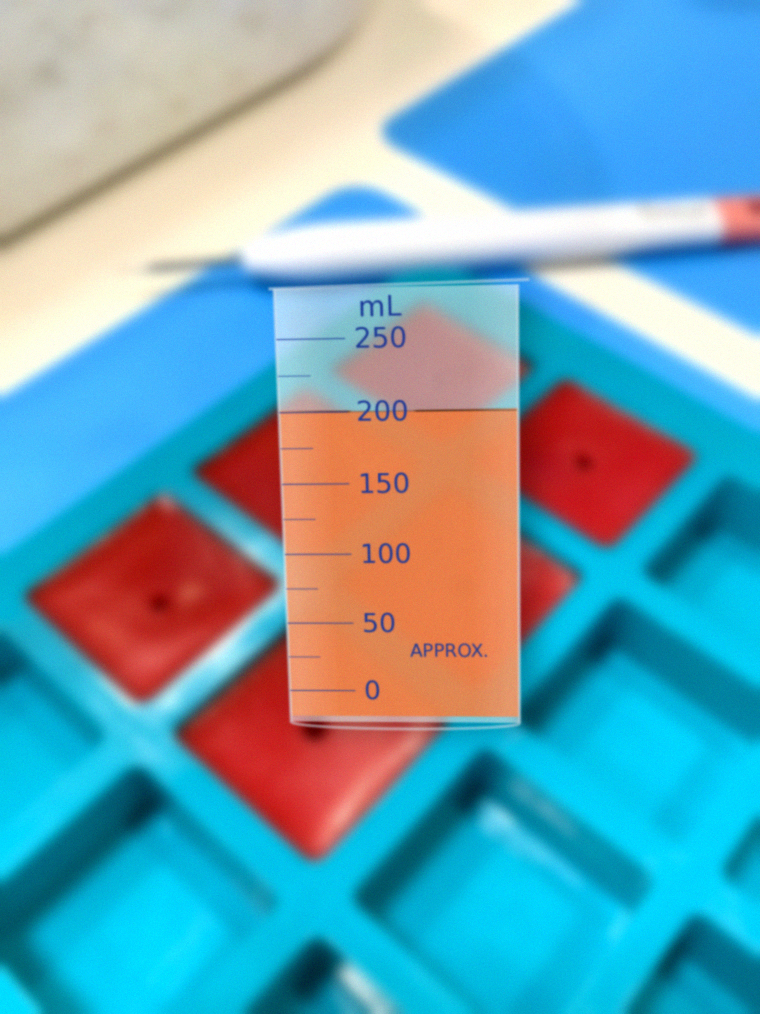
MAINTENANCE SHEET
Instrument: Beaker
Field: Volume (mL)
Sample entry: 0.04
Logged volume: 200
